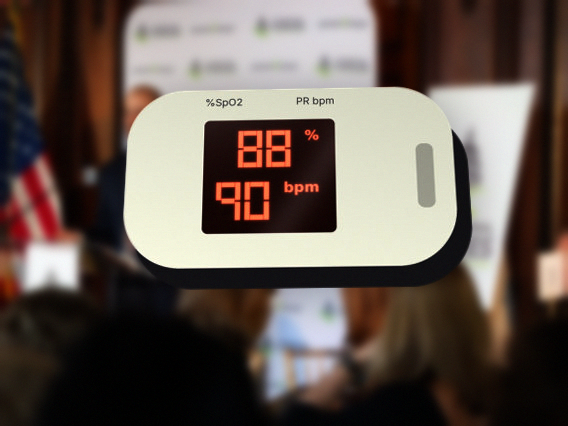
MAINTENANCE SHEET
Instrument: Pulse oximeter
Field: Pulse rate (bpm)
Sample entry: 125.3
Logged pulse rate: 90
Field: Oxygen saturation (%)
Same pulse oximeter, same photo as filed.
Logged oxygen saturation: 88
